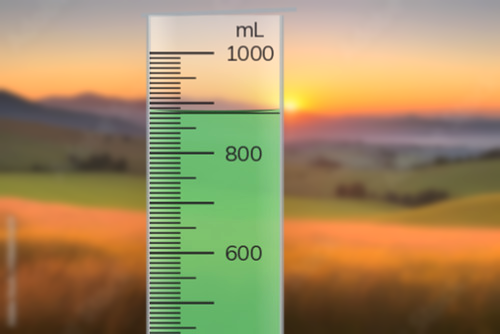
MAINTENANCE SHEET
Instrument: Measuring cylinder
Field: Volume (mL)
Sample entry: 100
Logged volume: 880
